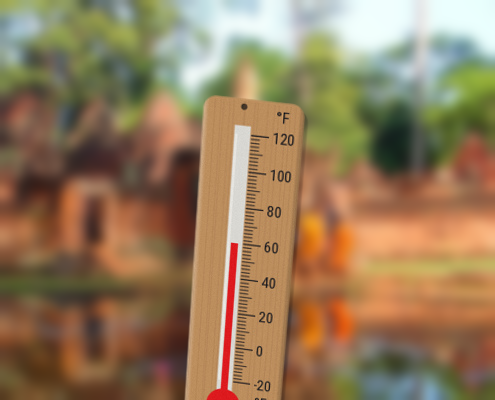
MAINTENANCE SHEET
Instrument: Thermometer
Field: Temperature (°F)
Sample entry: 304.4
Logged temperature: 60
